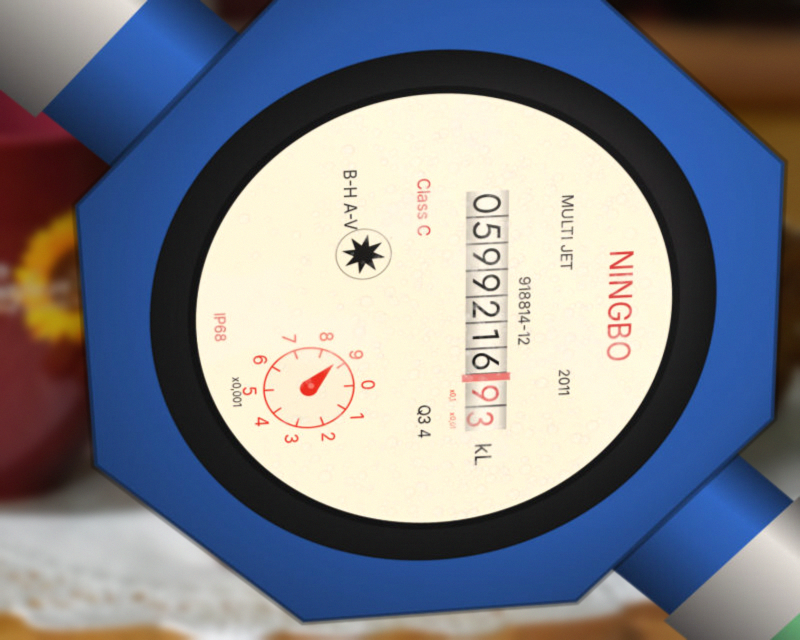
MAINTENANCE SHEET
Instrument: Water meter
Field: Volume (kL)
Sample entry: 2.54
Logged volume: 599216.928
